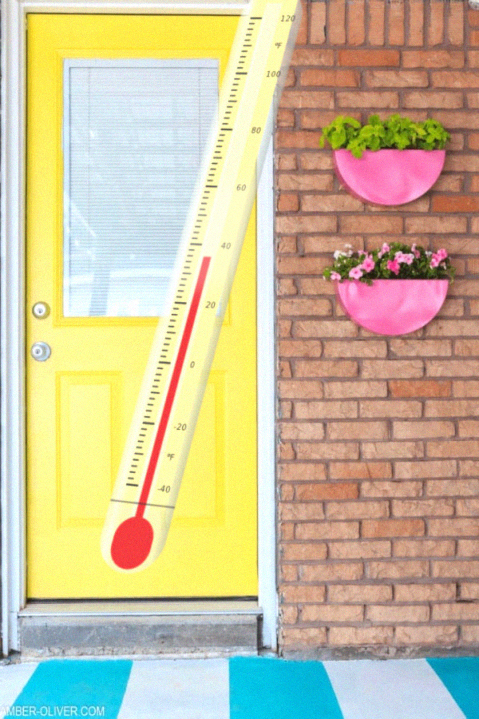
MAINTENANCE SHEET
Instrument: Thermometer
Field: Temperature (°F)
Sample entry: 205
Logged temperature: 36
